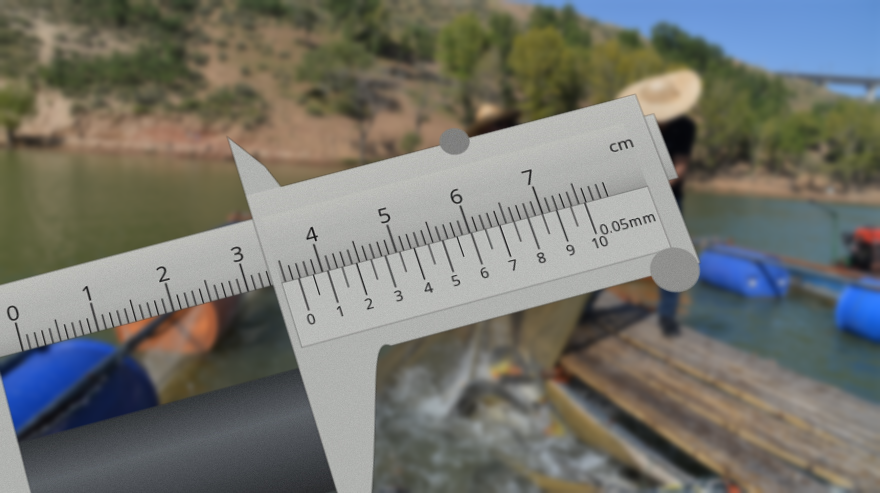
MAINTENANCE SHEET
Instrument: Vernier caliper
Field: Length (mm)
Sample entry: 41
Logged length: 36.8
